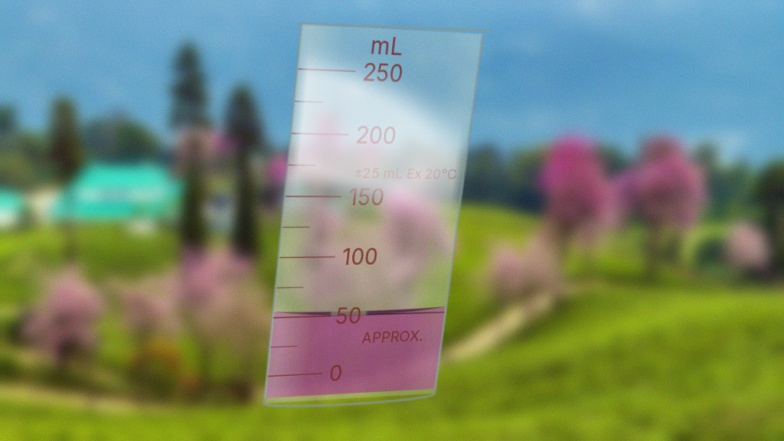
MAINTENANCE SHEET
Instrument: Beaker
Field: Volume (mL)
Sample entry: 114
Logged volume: 50
